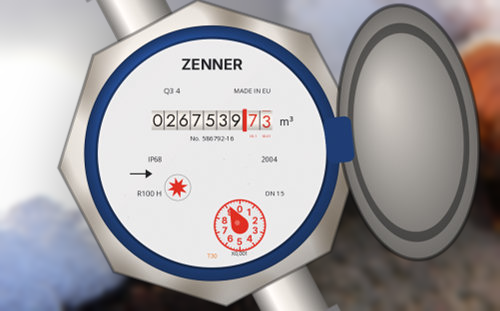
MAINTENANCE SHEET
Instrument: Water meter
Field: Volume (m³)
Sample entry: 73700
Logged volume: 267539.729
